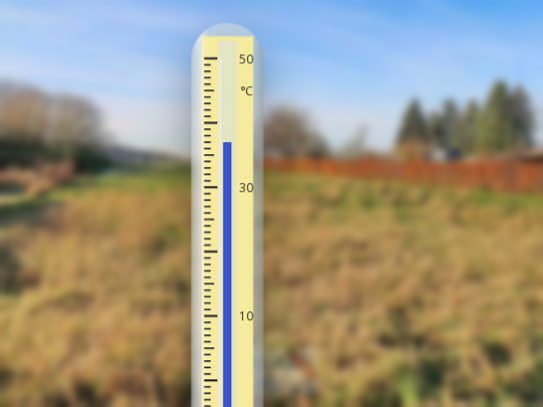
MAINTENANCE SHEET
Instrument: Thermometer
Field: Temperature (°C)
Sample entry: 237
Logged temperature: 37
